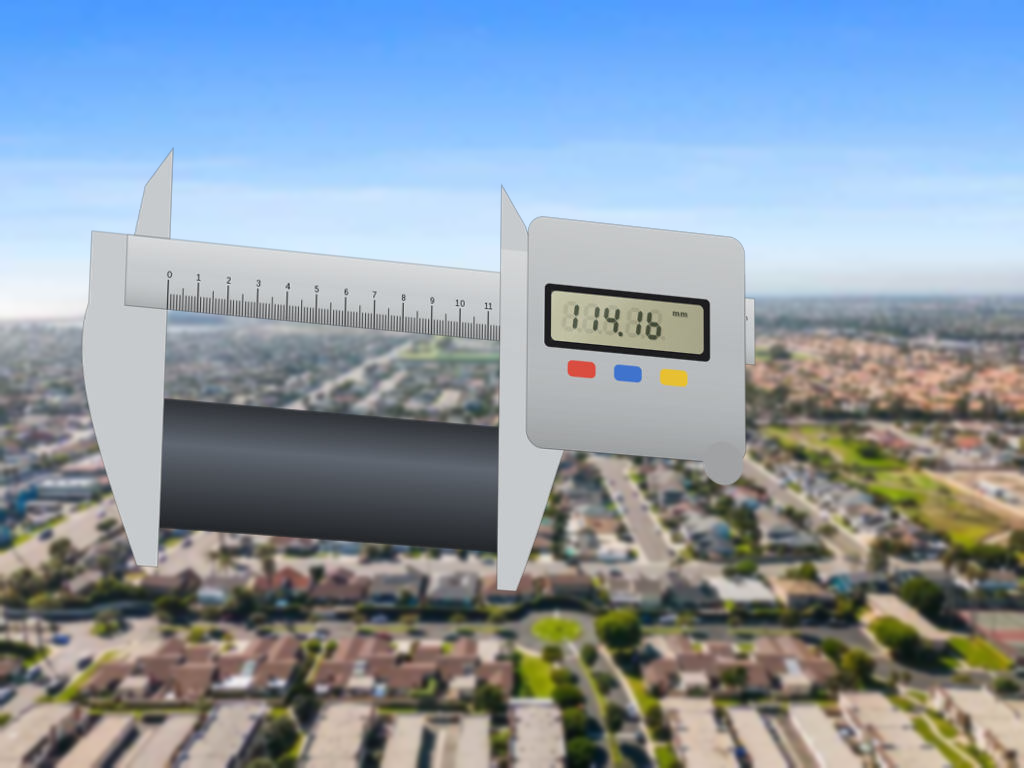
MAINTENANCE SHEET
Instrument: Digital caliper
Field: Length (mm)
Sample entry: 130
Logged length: 114.16
